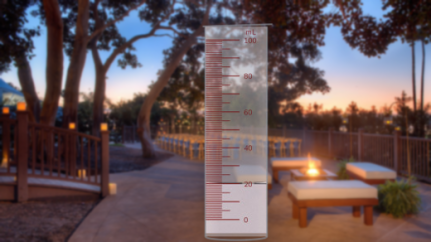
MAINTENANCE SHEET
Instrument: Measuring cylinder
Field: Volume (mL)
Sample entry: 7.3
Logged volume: 20
